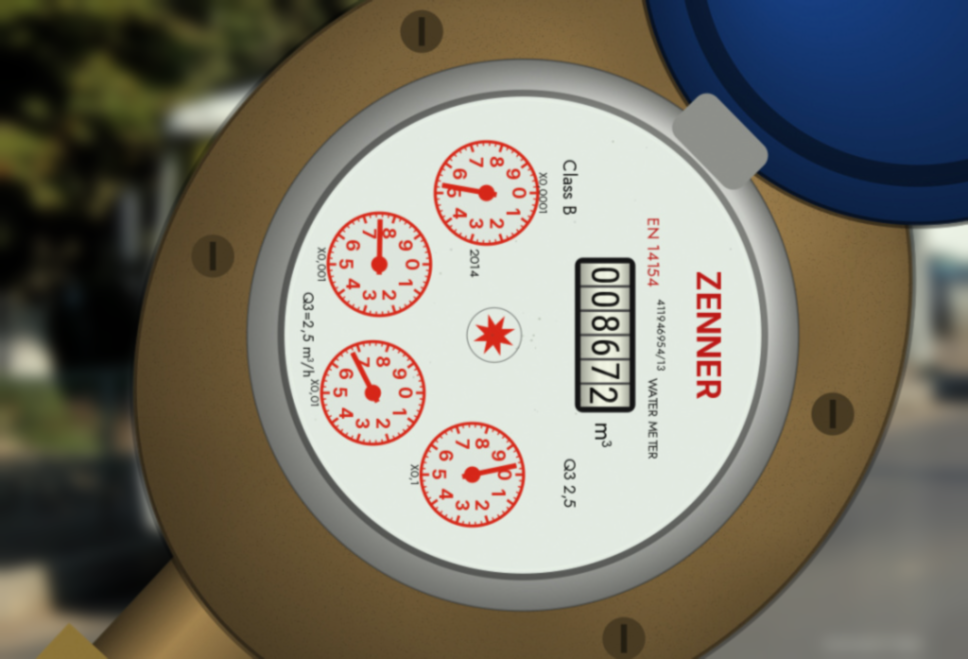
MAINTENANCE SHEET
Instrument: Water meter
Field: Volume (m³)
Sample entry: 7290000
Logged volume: 8671.9675
